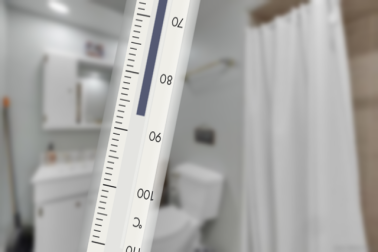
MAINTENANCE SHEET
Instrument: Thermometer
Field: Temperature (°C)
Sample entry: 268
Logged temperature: 87
